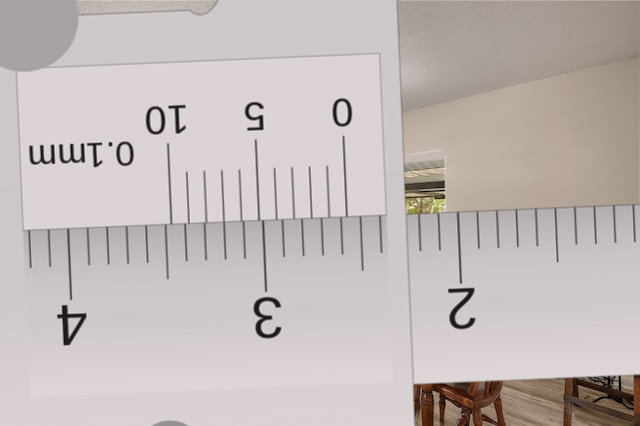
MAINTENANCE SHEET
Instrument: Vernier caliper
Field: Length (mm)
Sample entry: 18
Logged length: 25.7
